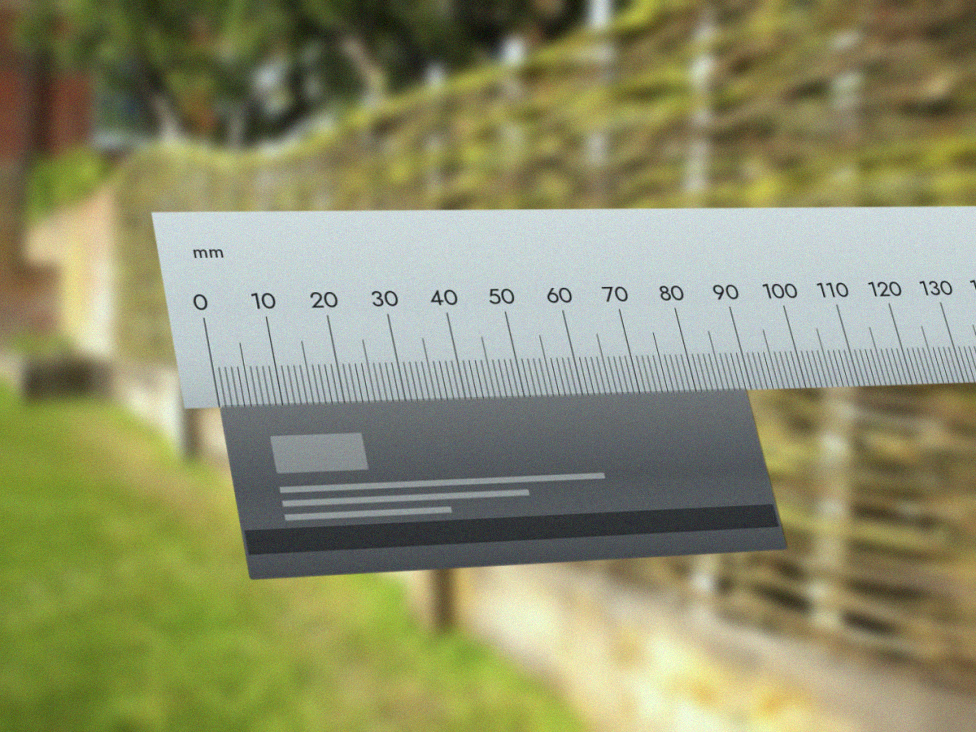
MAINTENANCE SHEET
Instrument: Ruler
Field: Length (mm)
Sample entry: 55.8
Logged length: 89
